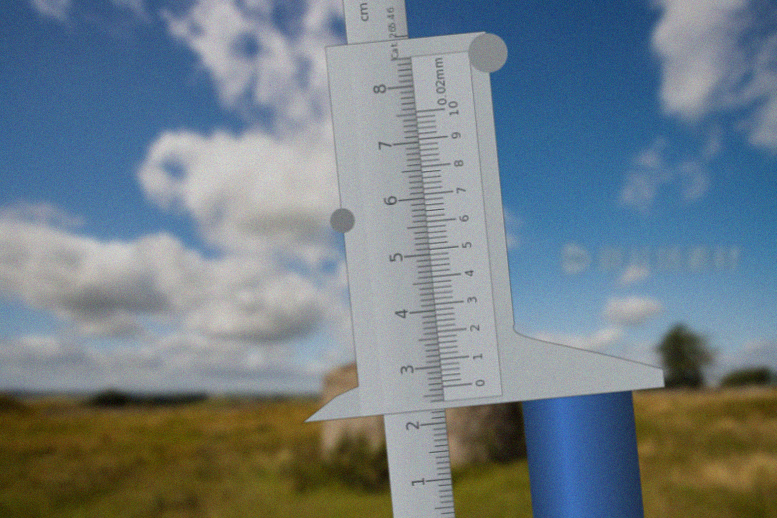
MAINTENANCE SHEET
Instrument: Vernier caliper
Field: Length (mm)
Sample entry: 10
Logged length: 26.4
